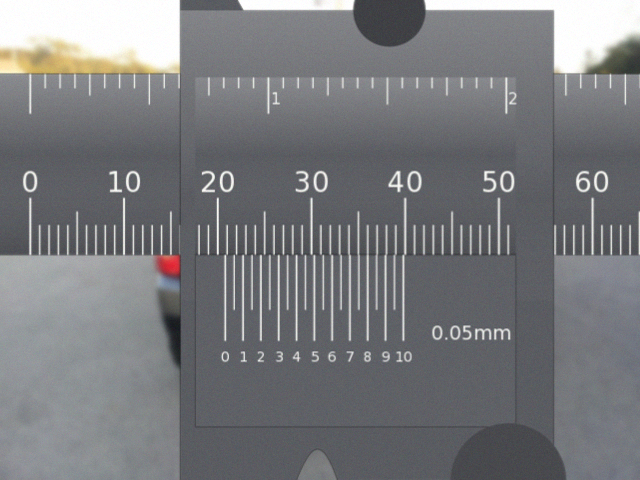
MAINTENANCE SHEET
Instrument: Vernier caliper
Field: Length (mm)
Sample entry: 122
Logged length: 20.8
